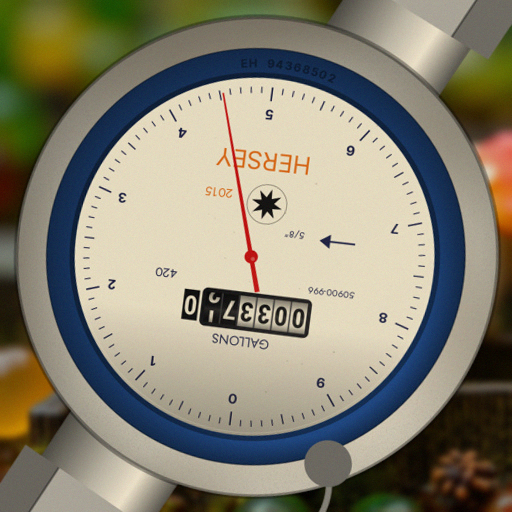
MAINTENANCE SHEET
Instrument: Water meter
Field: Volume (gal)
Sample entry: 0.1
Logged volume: 33714.5
